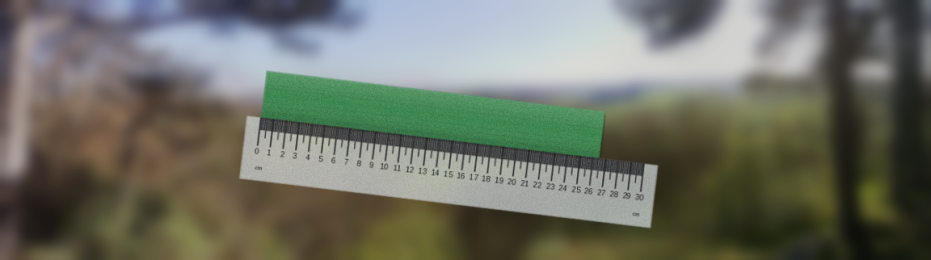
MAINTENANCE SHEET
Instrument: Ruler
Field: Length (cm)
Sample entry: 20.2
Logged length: 26.5
